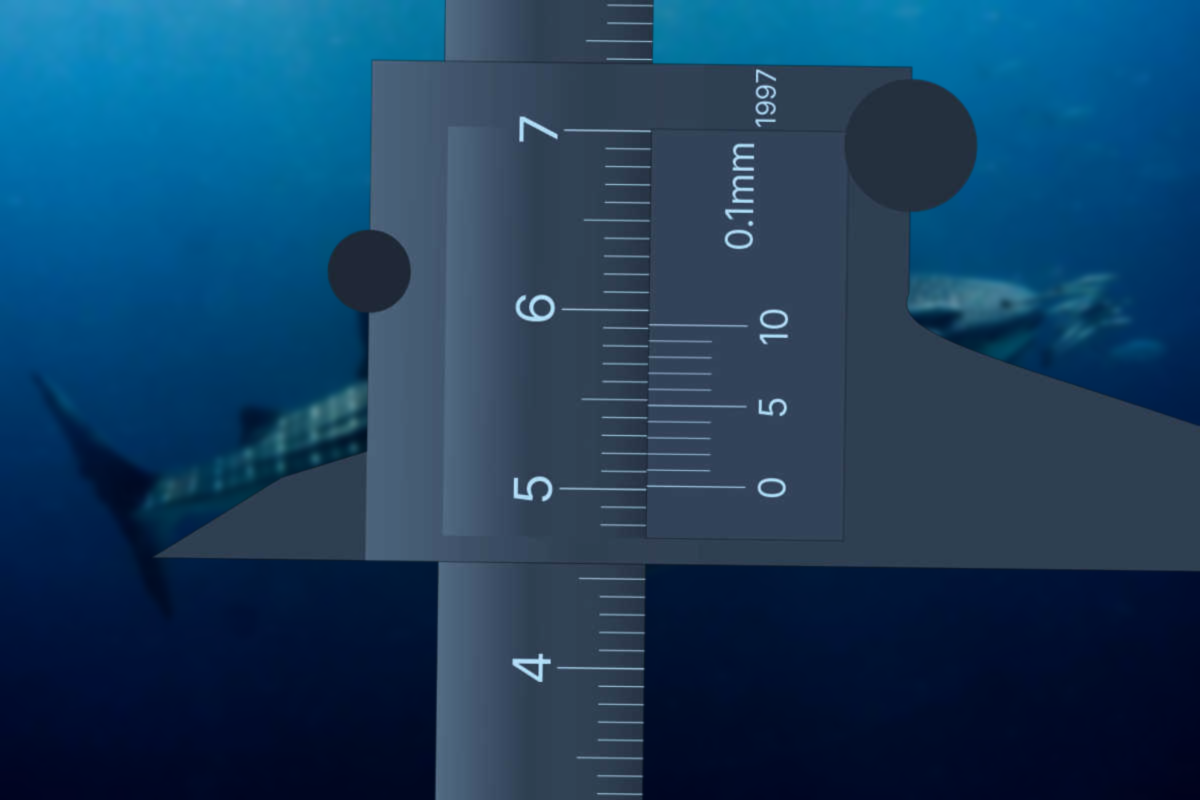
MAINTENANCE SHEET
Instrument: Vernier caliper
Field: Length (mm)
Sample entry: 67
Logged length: 50.2
